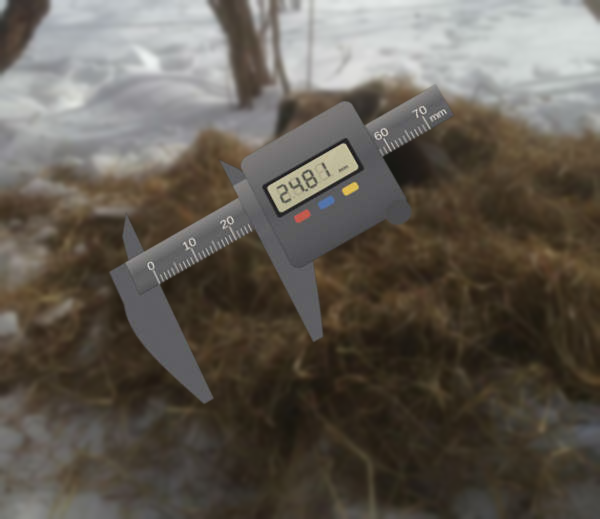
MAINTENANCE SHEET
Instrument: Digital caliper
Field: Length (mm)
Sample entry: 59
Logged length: 24.81
